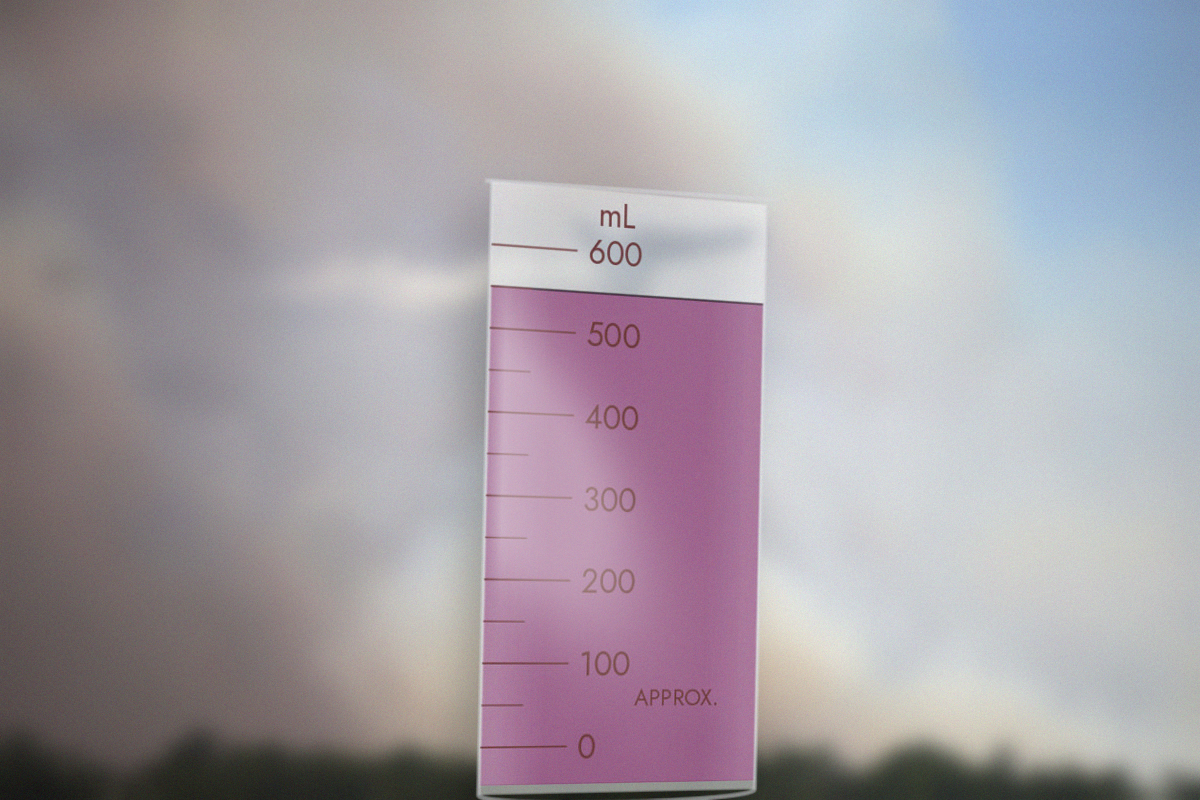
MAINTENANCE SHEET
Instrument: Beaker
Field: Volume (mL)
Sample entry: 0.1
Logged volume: 550
